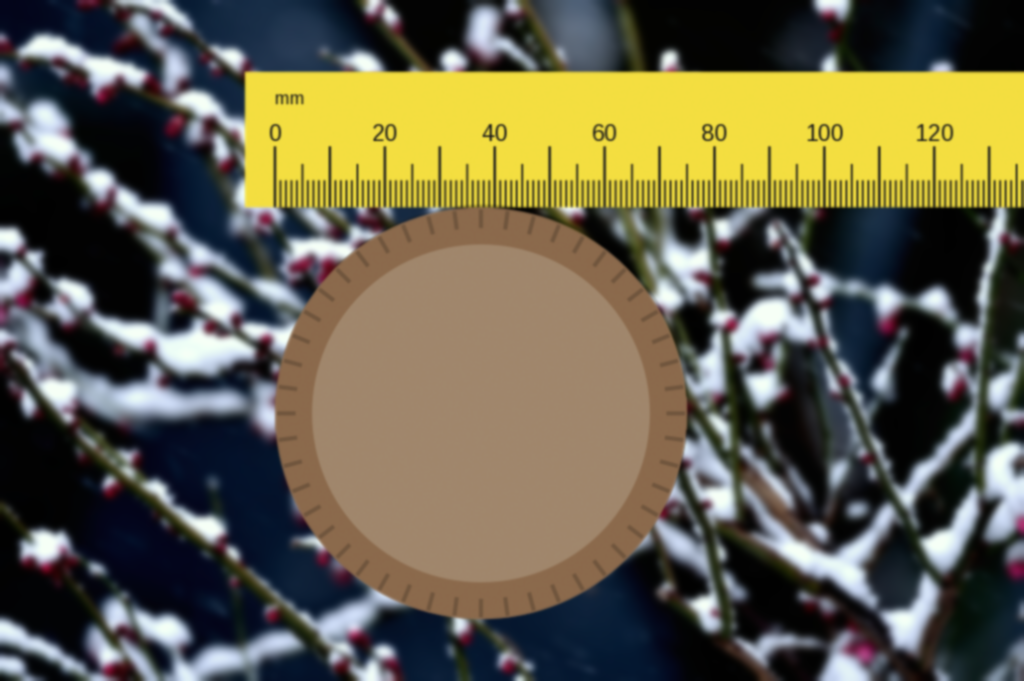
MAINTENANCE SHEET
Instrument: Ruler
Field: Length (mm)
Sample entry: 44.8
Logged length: 75
